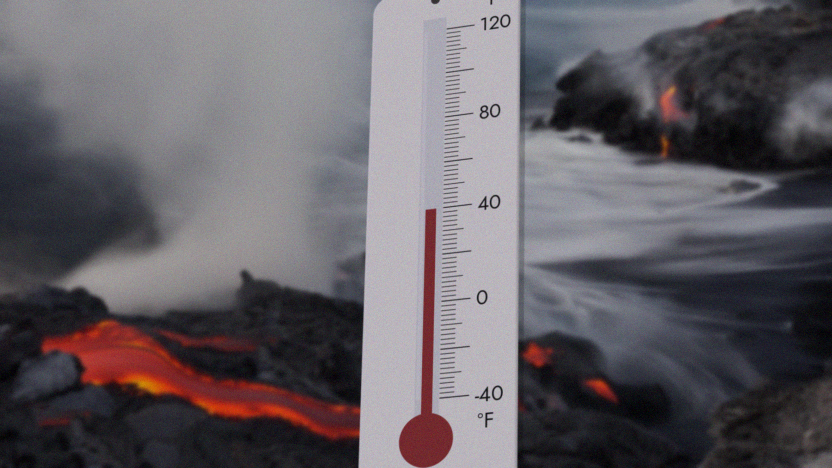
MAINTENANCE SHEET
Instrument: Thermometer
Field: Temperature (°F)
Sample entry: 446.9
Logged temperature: 40
